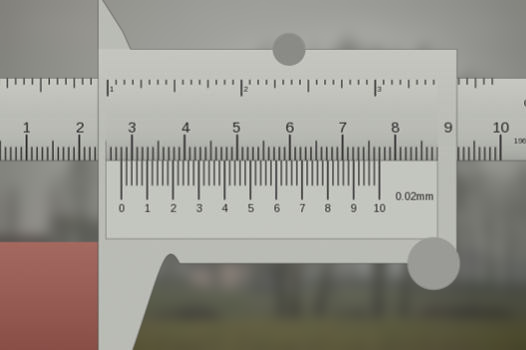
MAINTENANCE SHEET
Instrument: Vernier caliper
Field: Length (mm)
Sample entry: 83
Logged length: 28.0
